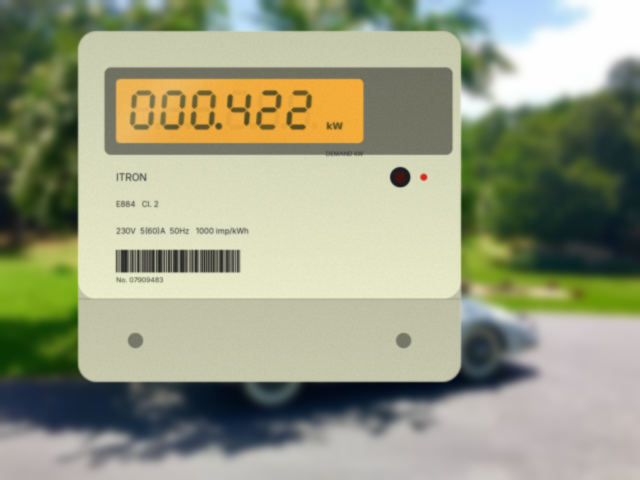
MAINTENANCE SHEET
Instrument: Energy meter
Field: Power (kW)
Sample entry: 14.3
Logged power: 0.422
